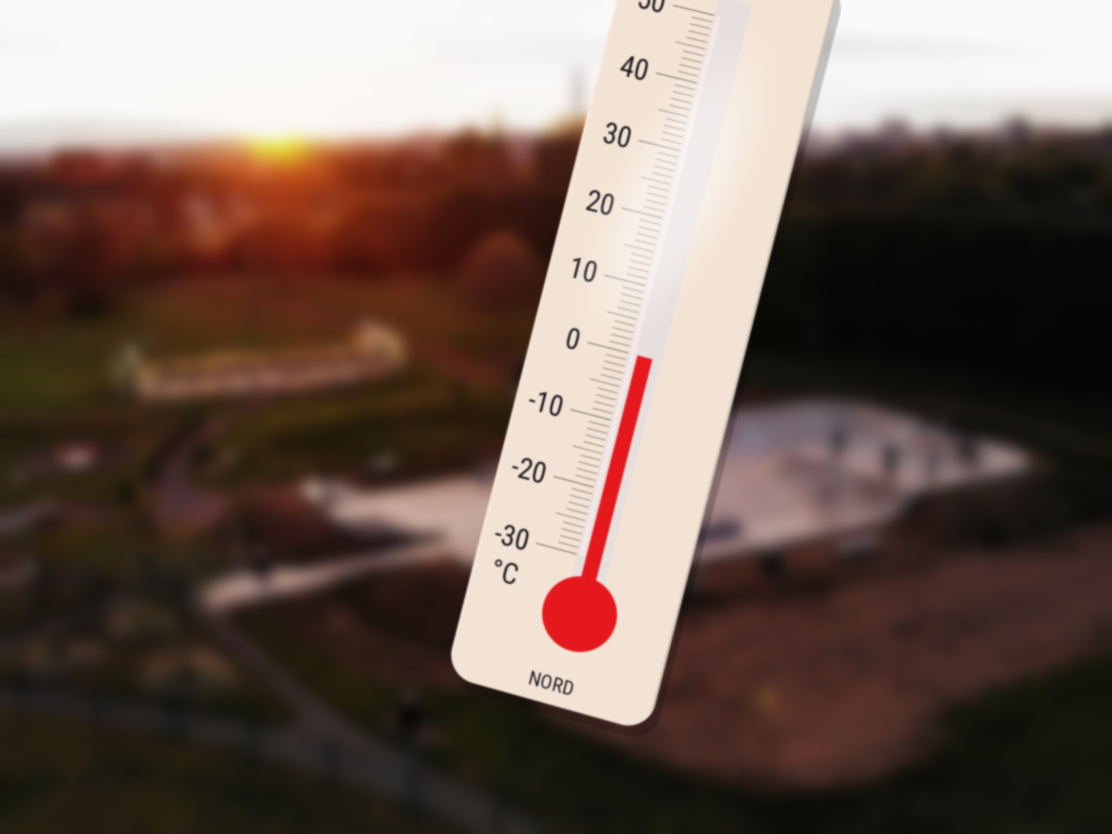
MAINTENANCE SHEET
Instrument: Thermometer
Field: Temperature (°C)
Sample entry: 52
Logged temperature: 0
